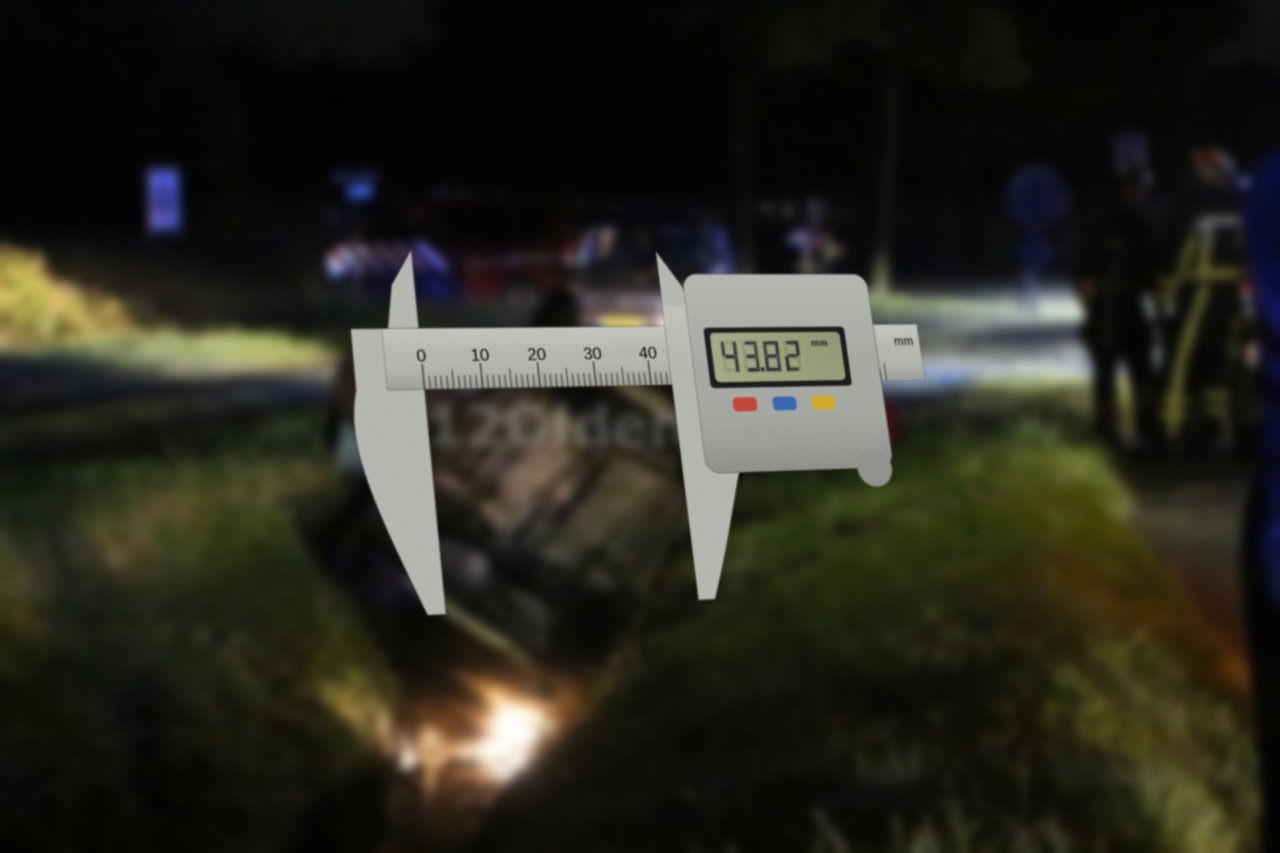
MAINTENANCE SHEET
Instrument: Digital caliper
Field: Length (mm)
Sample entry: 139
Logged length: 43.82
